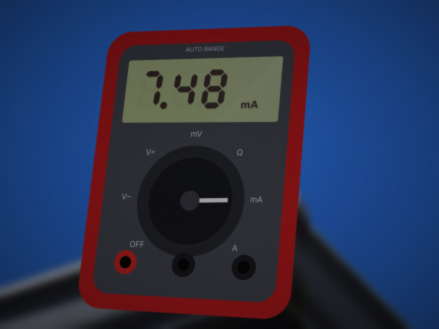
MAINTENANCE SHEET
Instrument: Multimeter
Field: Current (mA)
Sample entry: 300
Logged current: 7.48
